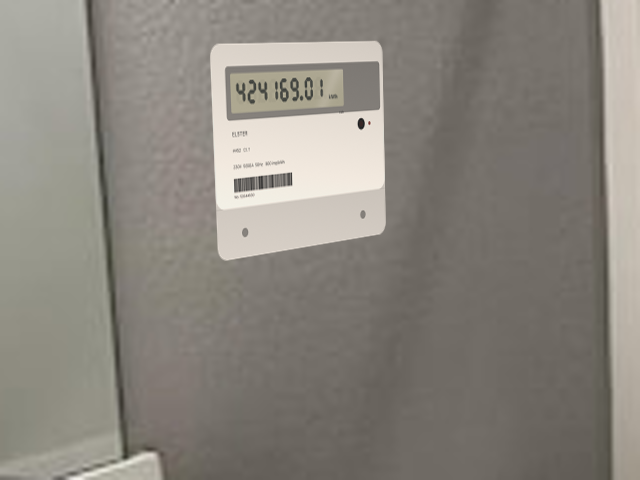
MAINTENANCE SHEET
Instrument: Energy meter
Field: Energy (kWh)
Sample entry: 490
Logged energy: 424169.01
